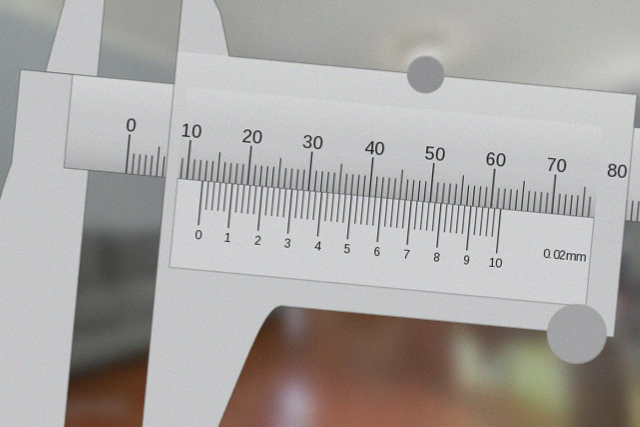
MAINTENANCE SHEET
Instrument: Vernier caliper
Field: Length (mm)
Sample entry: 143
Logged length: 12.6
